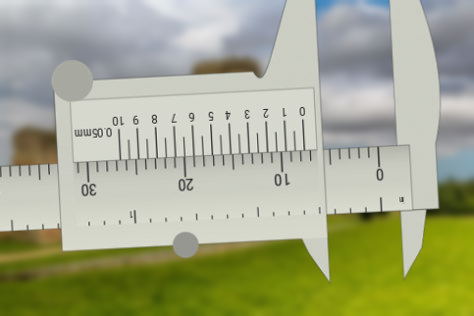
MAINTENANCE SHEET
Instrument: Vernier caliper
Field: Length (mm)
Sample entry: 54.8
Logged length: 7.6
